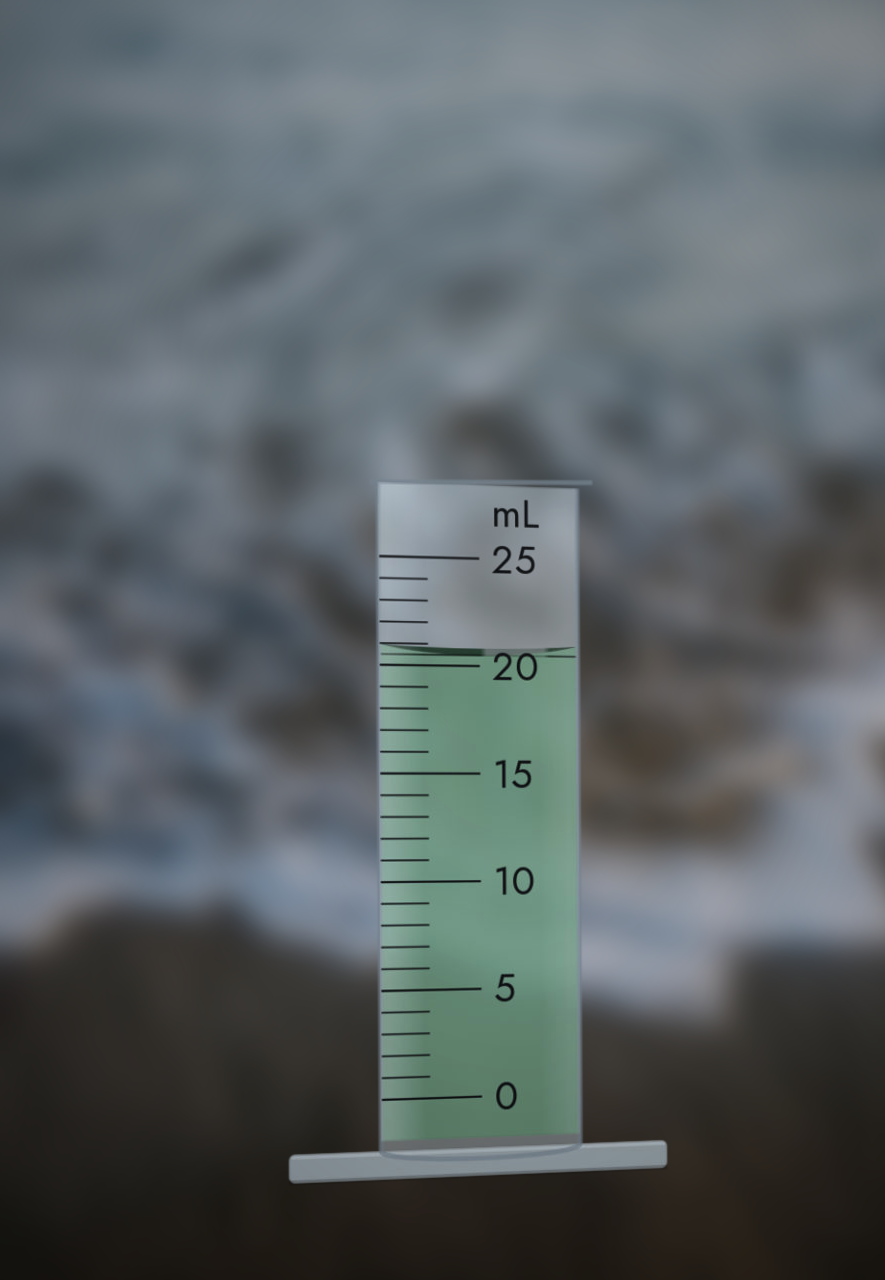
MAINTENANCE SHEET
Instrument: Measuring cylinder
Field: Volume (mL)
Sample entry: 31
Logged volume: 20.5
